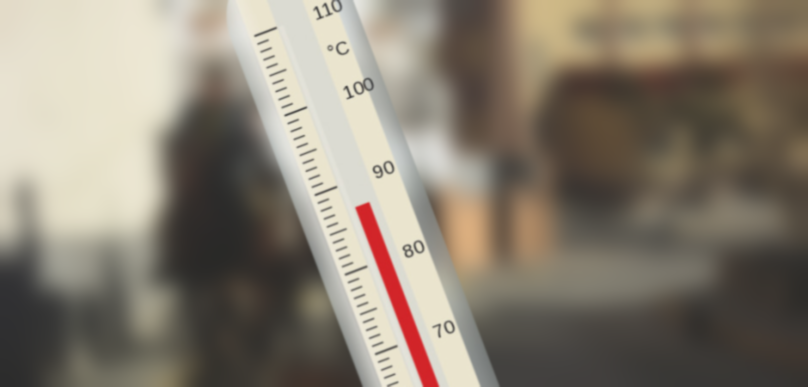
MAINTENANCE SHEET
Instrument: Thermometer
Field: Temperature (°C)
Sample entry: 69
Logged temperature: 87
